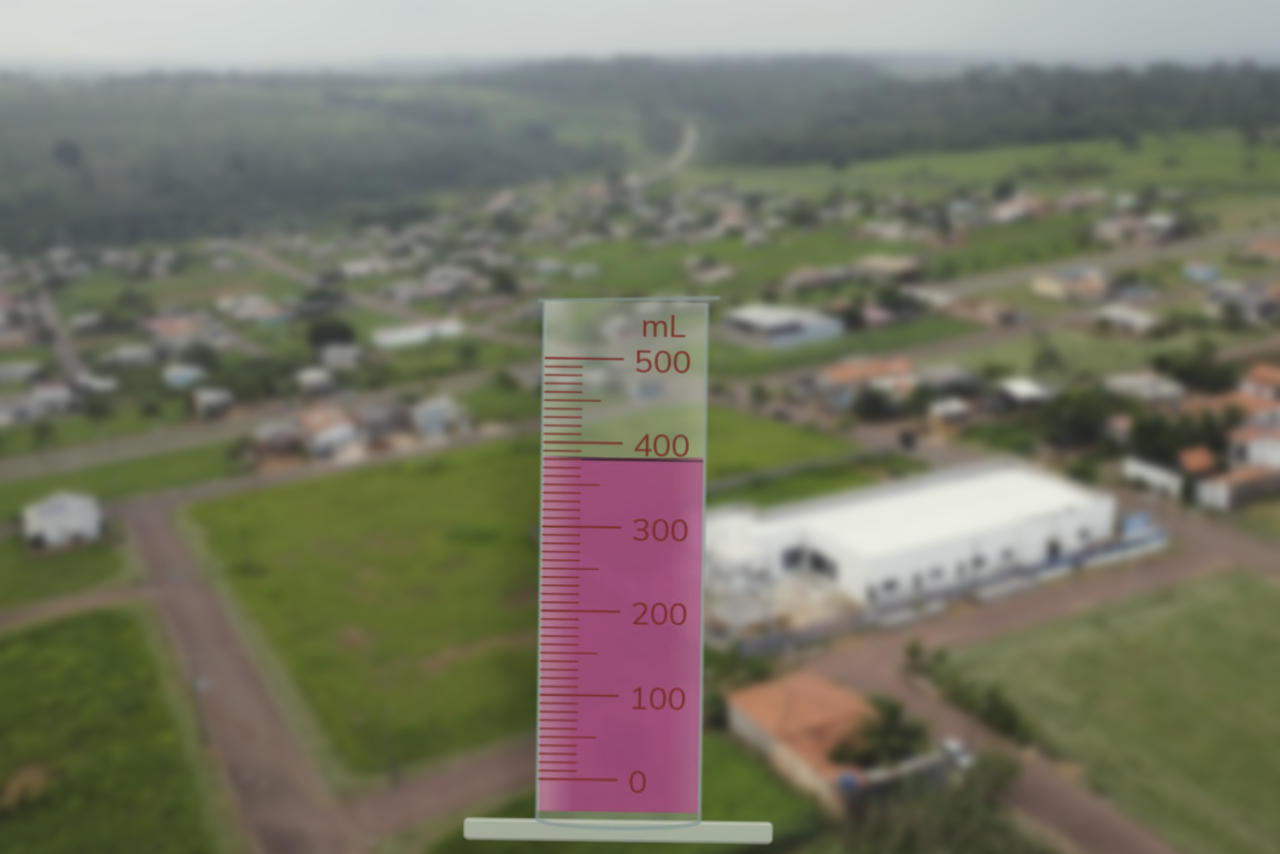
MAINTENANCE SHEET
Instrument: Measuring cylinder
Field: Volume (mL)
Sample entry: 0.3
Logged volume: 380
